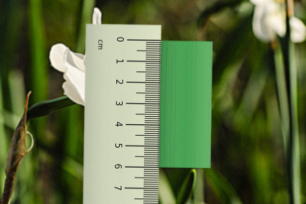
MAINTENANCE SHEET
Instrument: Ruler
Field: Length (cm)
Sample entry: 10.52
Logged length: 6
